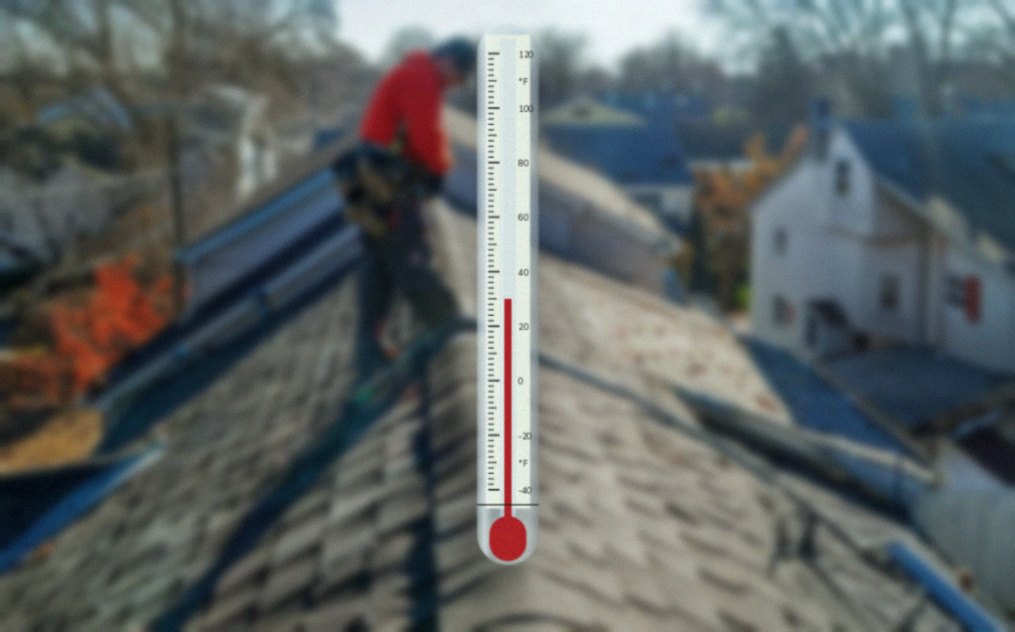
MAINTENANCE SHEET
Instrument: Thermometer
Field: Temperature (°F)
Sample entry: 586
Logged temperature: 30
